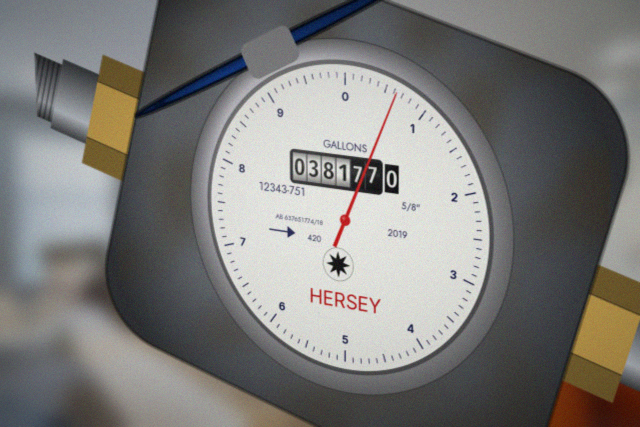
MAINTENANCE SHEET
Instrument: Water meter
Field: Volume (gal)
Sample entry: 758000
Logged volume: 381770.6
